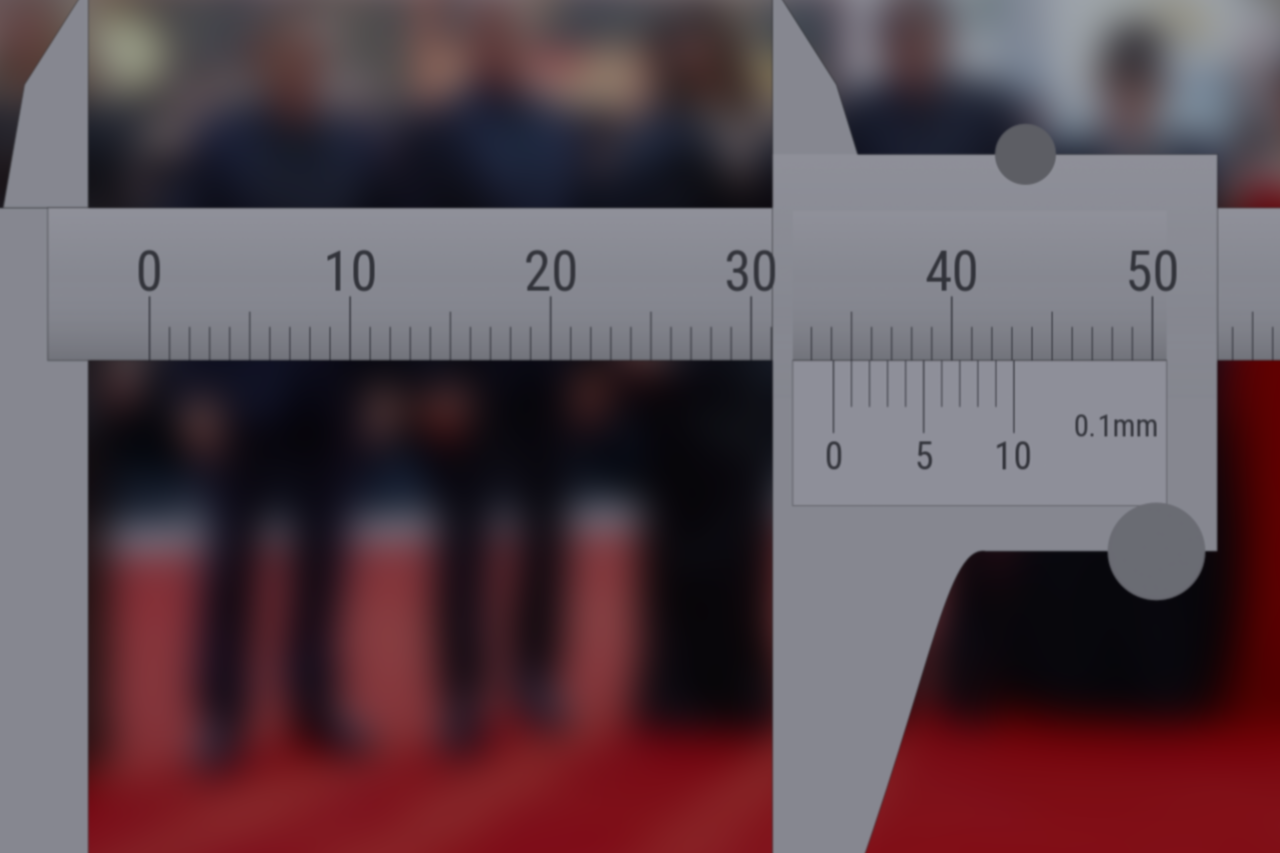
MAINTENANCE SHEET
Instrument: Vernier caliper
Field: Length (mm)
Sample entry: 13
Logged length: 34.1
